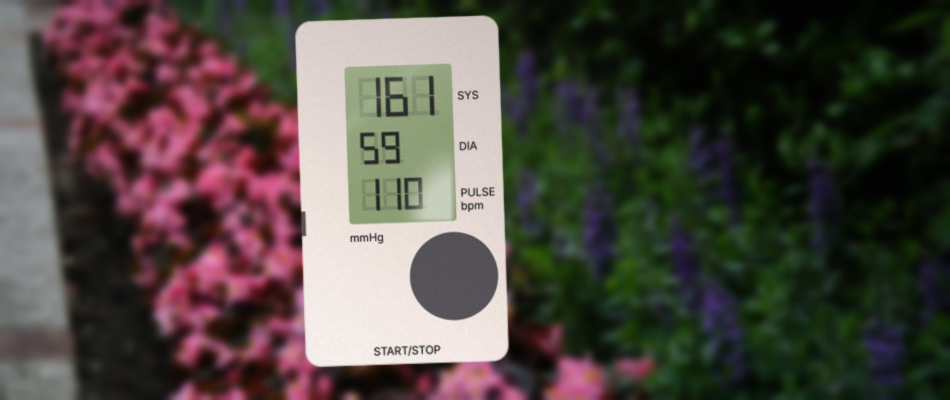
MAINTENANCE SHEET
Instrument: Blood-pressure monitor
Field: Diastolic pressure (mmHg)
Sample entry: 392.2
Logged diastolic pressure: 59
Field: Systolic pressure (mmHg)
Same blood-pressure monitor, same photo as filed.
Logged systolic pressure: 161
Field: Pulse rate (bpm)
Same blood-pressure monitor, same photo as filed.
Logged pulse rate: 110
